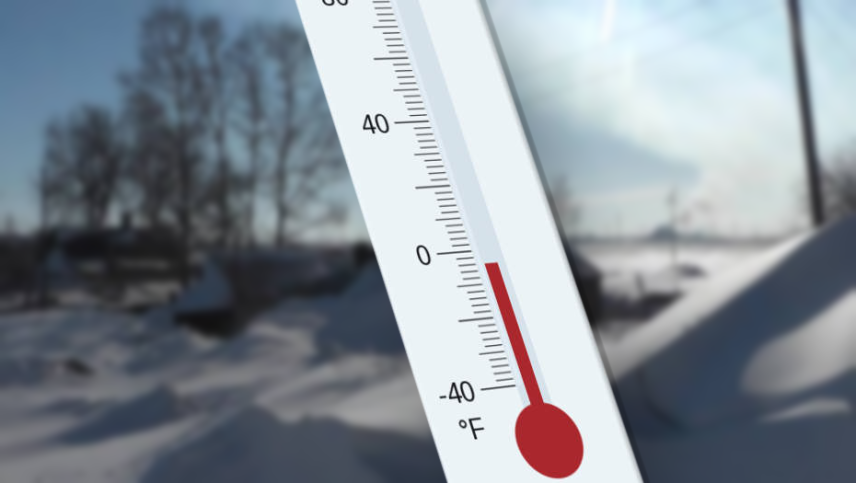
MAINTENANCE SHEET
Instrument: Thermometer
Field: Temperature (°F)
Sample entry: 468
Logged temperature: -4
